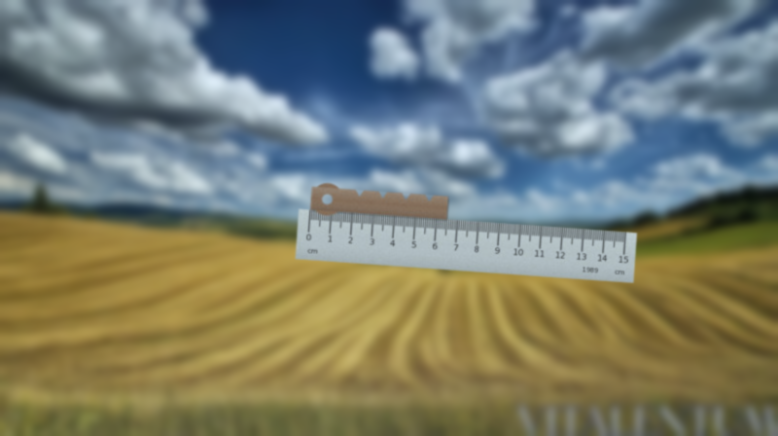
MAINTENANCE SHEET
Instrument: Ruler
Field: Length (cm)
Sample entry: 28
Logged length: 6.5
